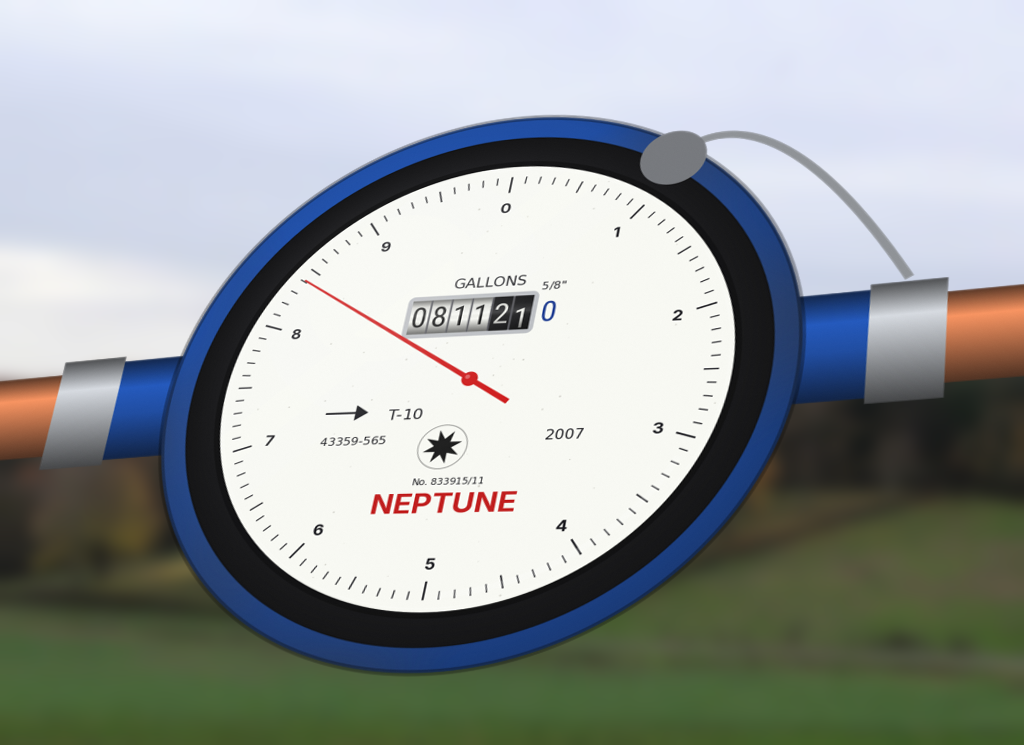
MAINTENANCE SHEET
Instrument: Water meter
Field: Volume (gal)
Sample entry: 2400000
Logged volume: 811208.4
